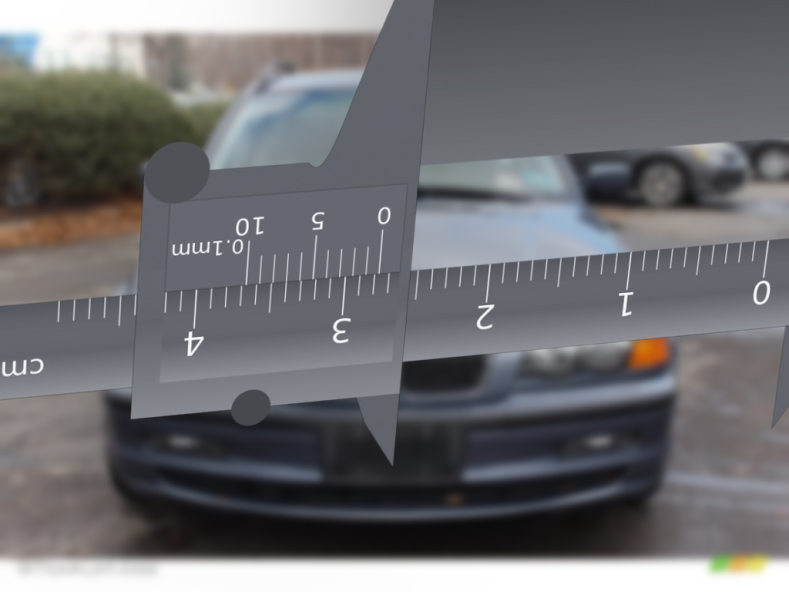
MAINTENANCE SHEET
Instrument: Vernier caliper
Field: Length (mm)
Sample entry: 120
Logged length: 27.7
